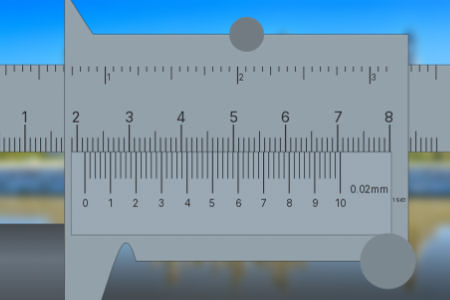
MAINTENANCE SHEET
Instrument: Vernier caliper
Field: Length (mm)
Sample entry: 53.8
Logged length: 21.5
